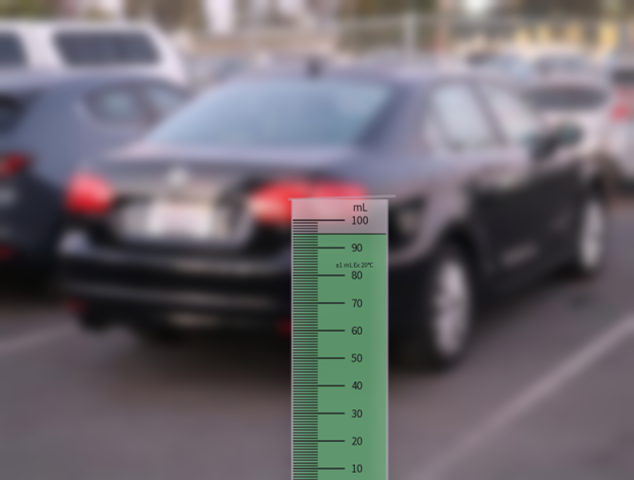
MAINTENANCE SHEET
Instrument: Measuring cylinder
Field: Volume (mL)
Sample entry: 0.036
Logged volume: 95
